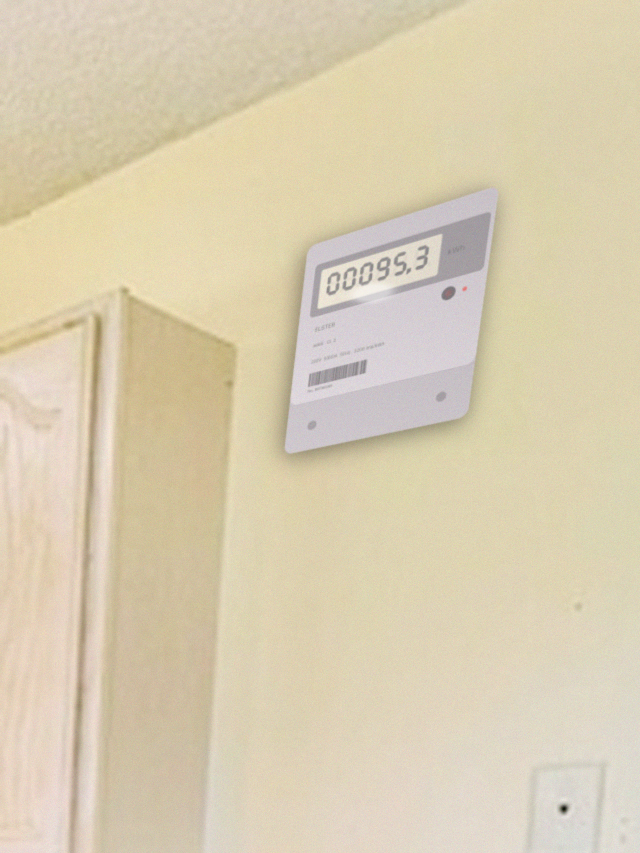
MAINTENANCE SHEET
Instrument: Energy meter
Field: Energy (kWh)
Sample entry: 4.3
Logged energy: 95.3
